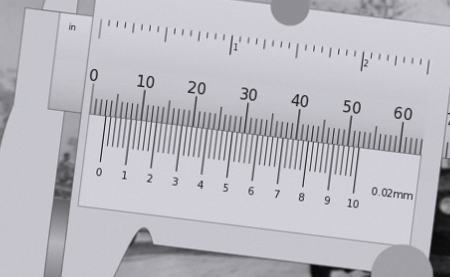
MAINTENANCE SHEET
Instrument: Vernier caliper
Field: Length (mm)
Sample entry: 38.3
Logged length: 3.2
